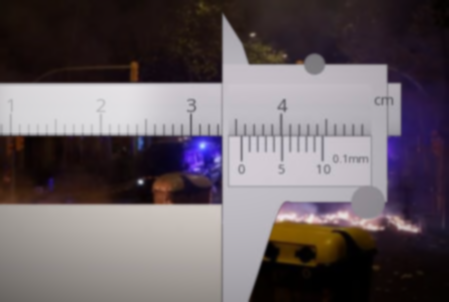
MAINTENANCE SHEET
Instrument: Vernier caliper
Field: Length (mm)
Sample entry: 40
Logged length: 35.6
